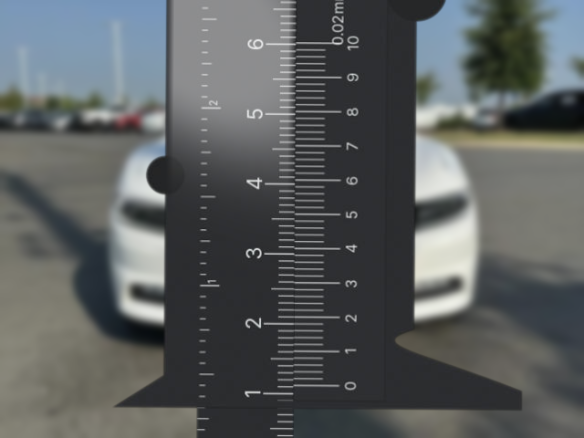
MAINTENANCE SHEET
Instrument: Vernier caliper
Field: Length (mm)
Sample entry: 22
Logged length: 11.2
